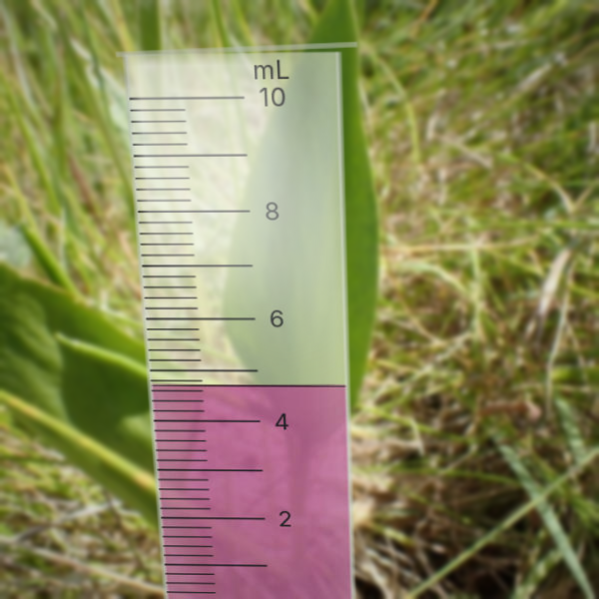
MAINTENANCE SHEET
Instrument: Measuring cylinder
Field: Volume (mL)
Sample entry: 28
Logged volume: 4.7
